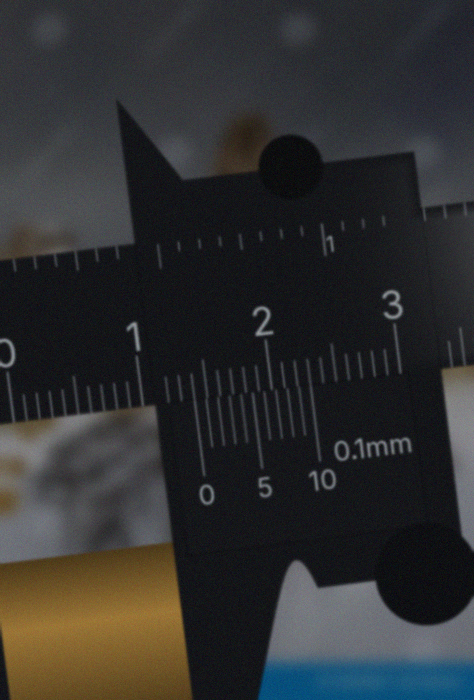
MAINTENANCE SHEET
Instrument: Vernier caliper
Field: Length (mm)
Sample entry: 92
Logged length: 14.0
